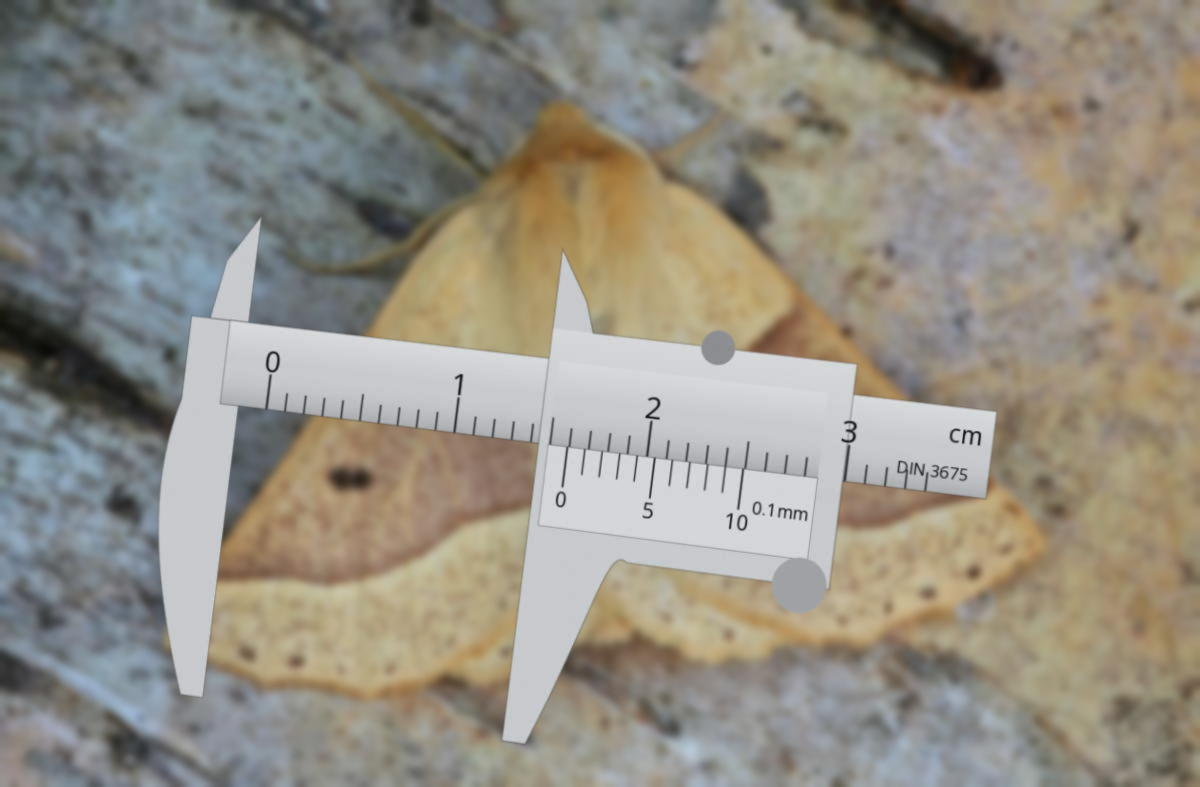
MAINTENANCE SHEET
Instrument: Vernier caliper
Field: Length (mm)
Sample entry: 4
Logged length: 15.9
